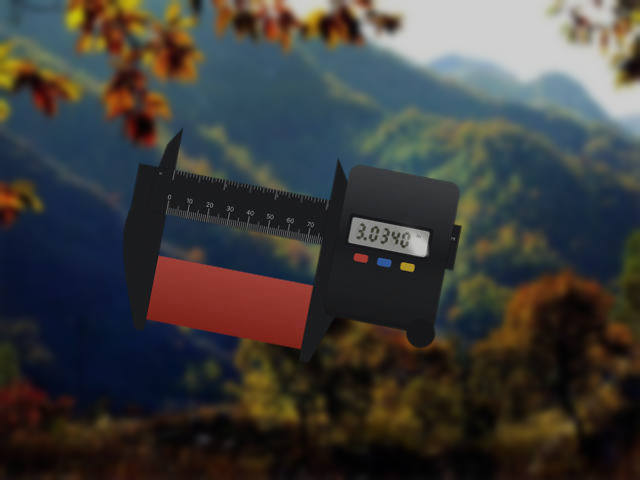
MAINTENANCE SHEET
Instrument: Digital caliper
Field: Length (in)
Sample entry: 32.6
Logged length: 3.0340
